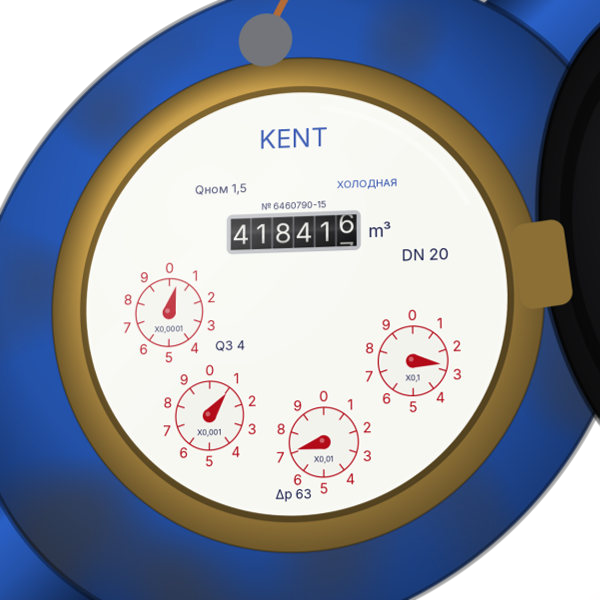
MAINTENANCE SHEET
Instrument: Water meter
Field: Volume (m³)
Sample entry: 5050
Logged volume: 418416.2710
